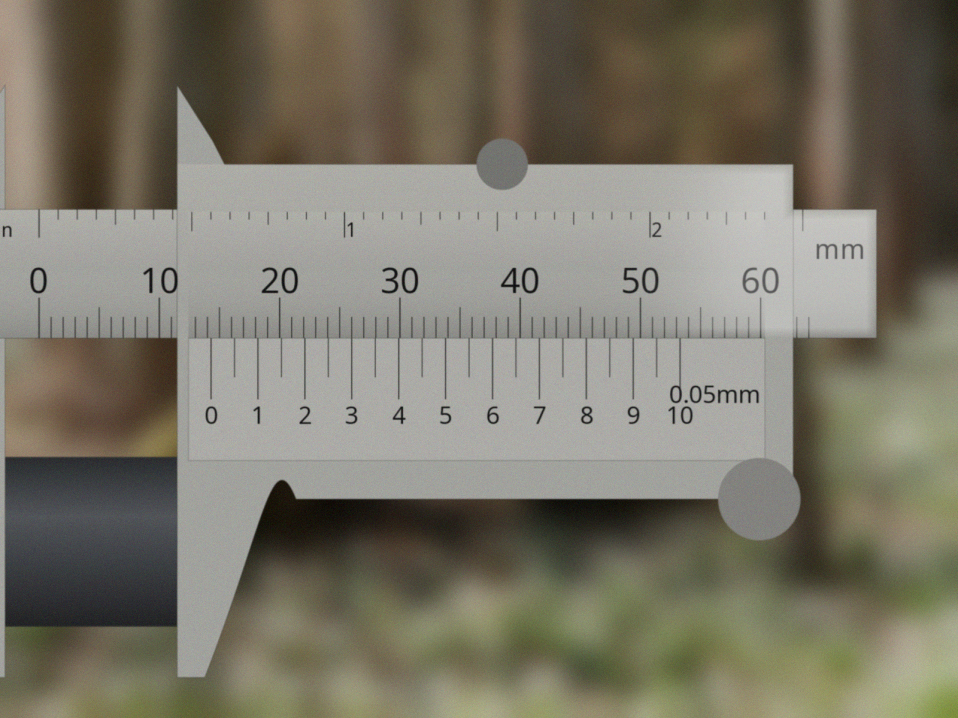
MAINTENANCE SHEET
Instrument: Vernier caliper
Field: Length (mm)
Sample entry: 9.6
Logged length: 14.3
